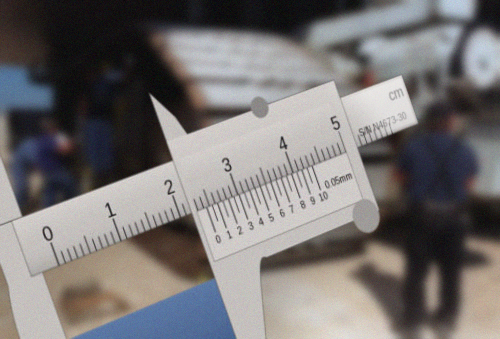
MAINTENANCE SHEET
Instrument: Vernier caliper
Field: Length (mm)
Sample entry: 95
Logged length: 24.5
